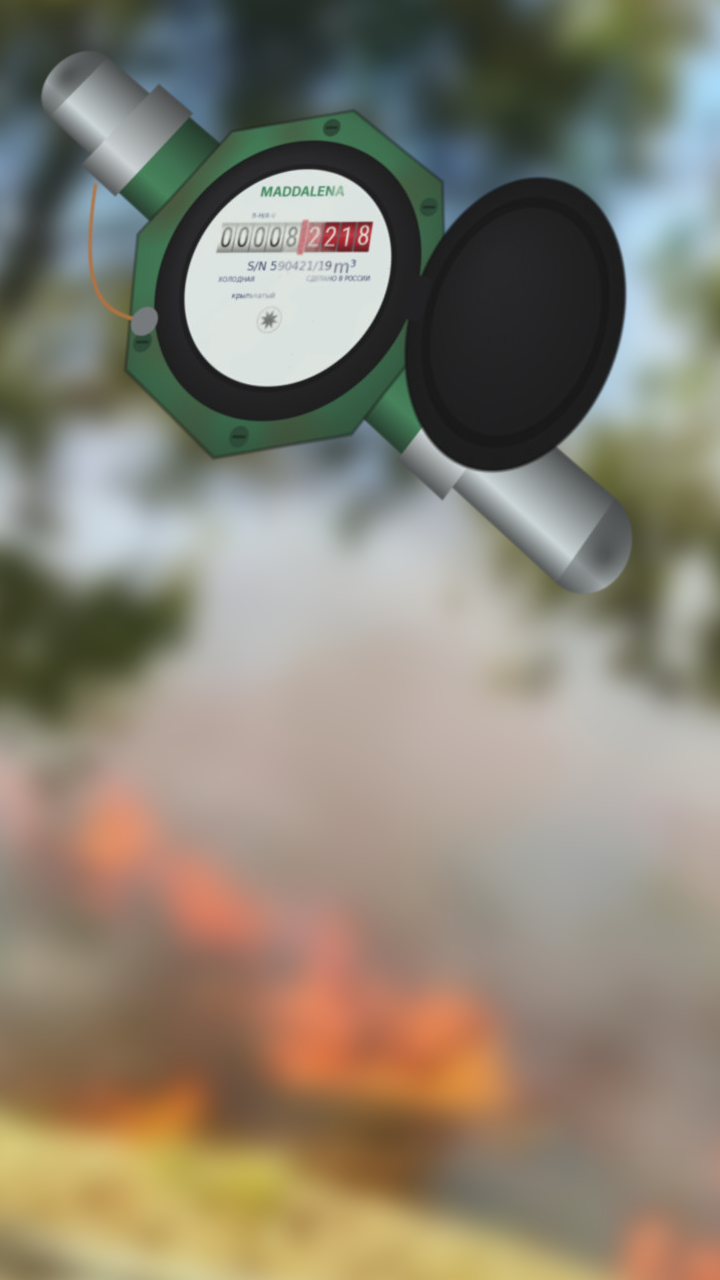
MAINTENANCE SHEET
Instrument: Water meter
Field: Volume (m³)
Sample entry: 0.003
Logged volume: 8.2218
